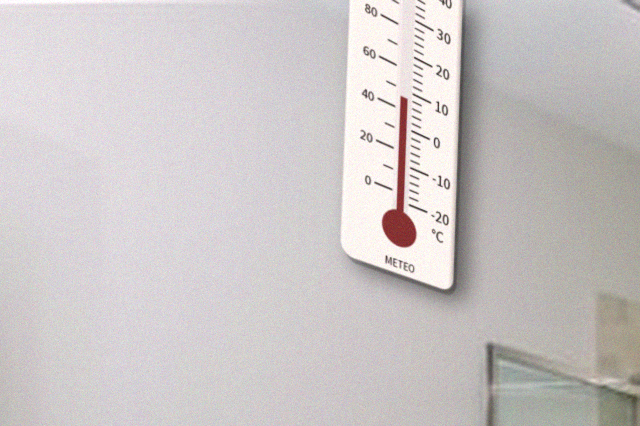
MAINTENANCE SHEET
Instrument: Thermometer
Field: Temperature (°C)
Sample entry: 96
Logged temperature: 8
